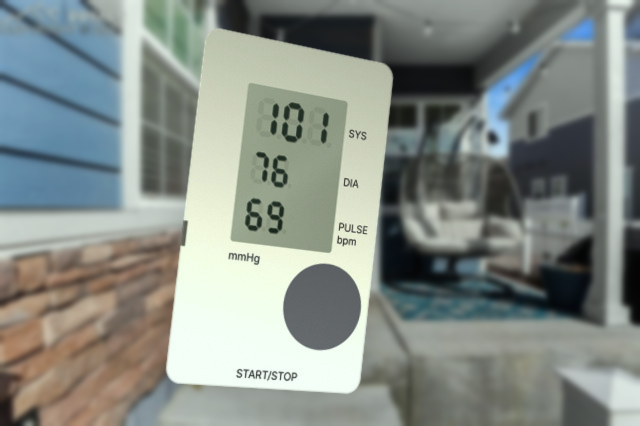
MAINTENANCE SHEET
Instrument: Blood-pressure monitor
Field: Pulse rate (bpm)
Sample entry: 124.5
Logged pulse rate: 69
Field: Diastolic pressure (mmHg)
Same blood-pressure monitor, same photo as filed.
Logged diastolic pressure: 76
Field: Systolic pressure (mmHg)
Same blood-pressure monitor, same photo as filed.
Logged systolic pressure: 101
